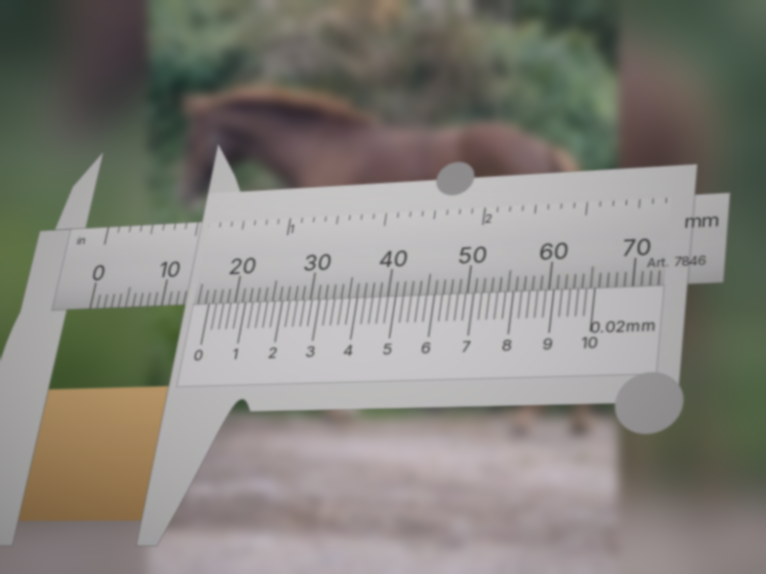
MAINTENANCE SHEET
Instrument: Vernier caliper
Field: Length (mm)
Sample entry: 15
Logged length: 16.5
